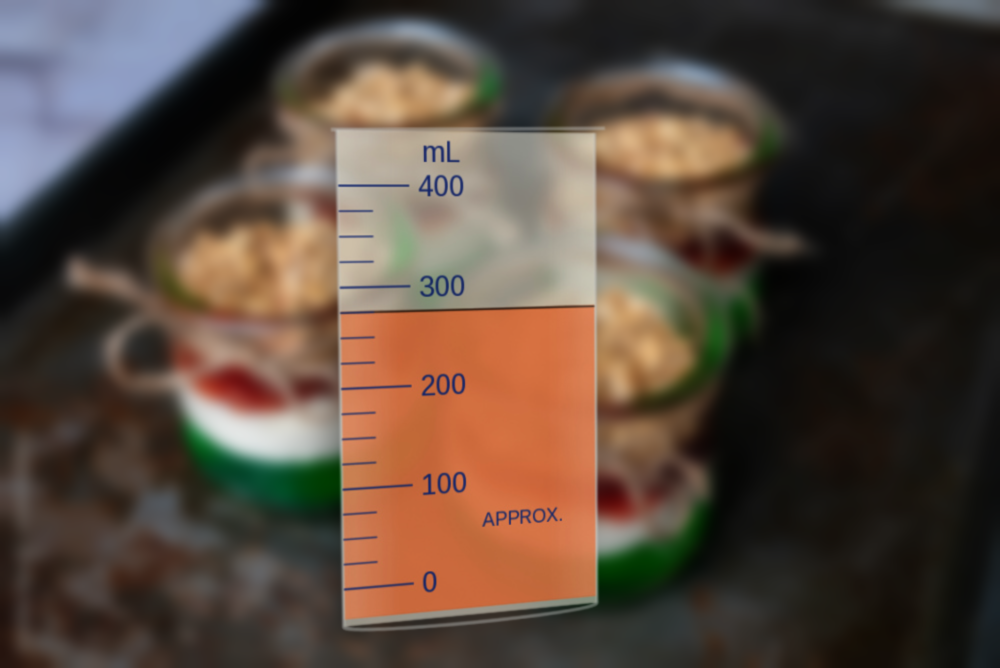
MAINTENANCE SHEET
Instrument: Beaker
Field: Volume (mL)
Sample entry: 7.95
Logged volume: 275
